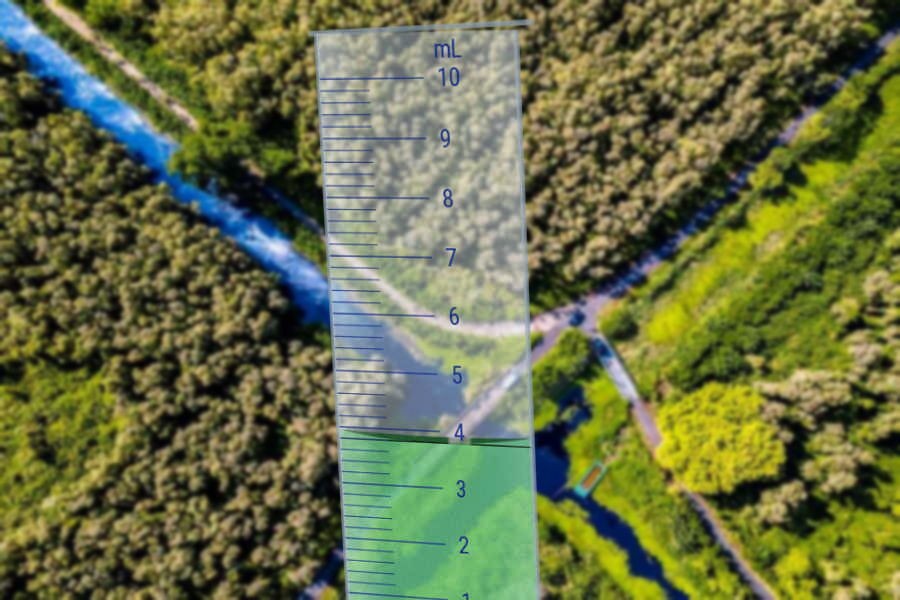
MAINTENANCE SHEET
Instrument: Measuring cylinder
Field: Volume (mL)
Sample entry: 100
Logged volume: 3.8
